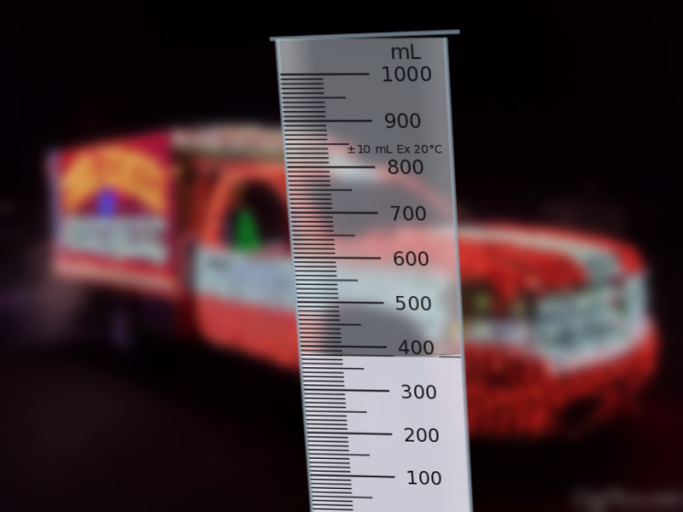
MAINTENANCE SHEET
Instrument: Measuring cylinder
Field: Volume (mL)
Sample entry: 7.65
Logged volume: 380
